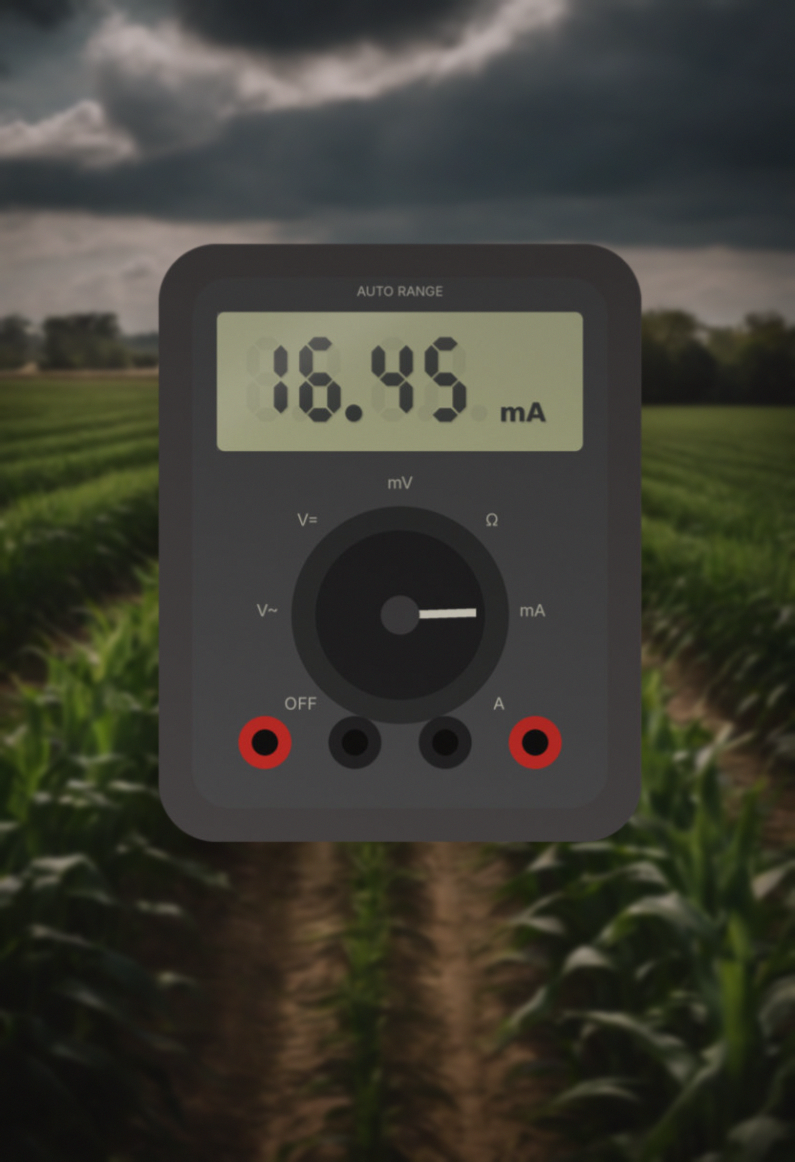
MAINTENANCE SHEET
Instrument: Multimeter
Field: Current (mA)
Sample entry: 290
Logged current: 16.45
